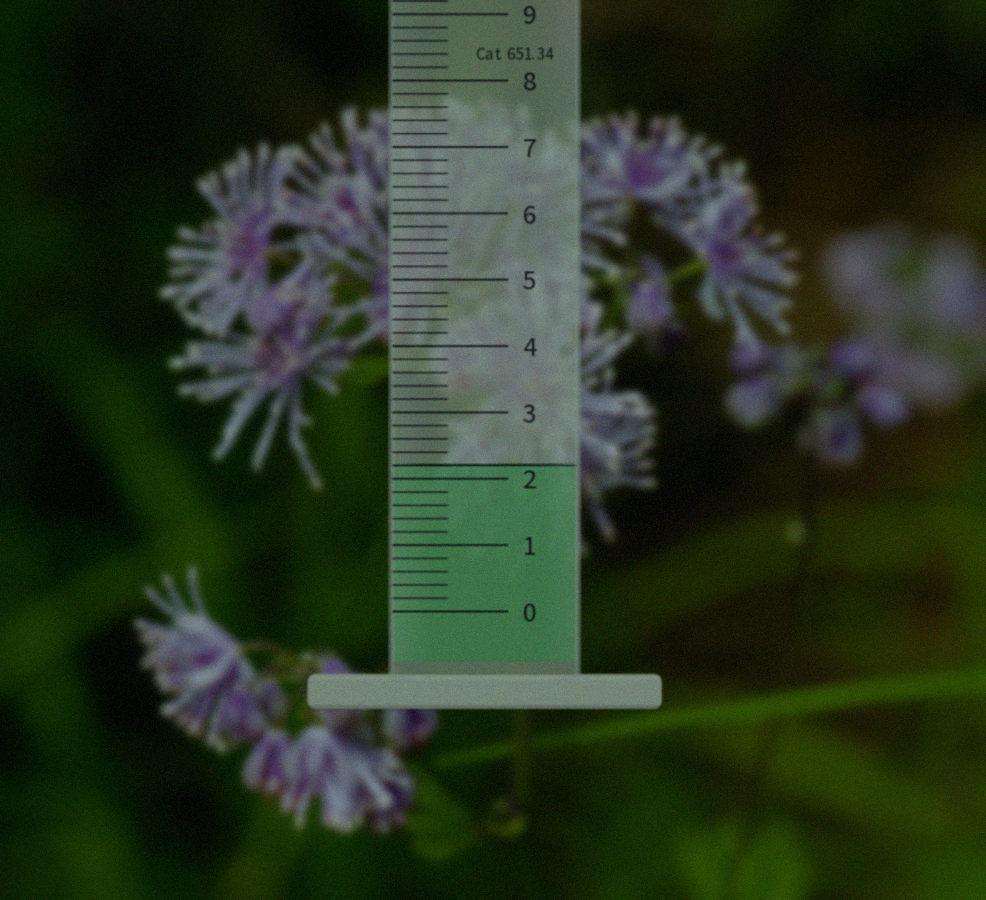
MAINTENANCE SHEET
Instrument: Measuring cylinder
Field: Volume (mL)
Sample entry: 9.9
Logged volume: 2.2
